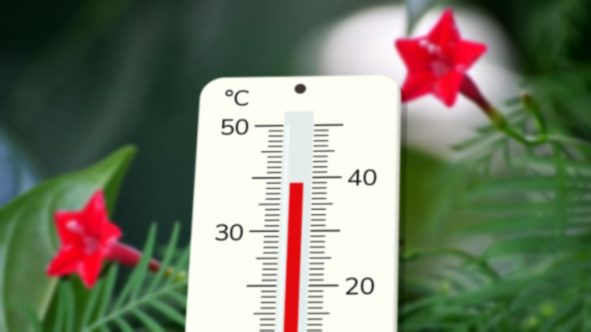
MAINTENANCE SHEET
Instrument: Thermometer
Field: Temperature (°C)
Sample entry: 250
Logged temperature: 39
